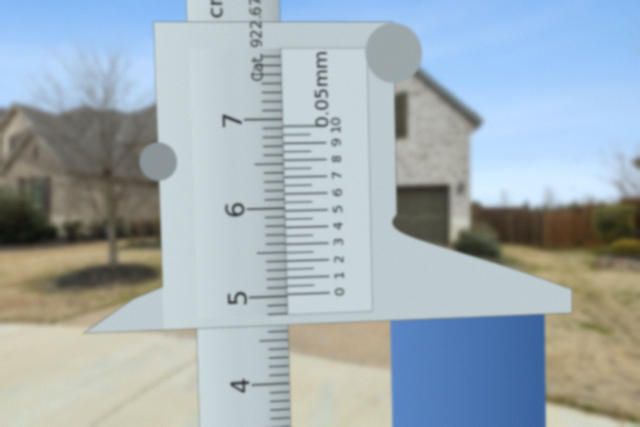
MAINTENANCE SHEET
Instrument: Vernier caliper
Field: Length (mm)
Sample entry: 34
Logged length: 50.2
